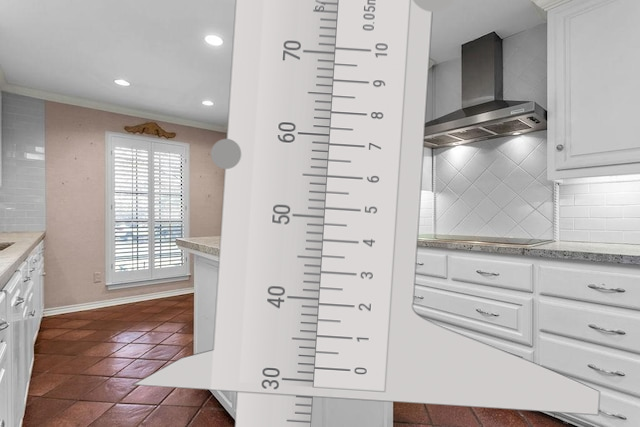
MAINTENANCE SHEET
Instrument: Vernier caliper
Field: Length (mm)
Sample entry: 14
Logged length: 31.6
